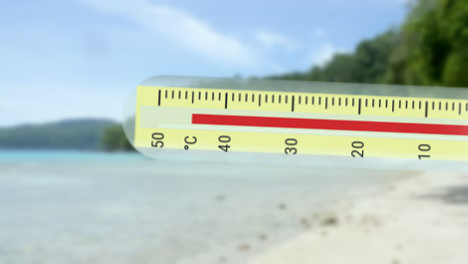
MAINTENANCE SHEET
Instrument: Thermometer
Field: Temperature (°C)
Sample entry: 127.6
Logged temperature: 45
